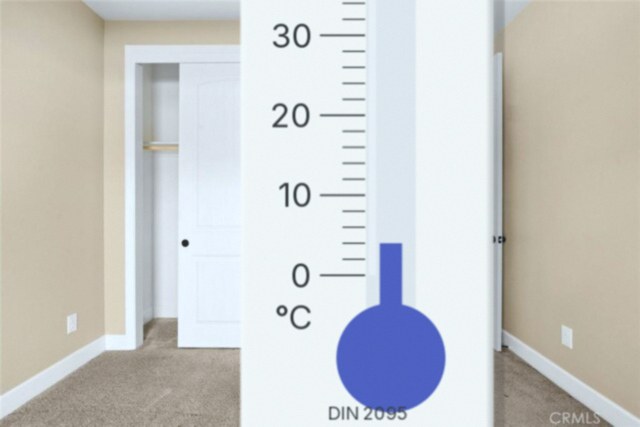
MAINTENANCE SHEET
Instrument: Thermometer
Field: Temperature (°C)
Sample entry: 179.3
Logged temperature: 4
